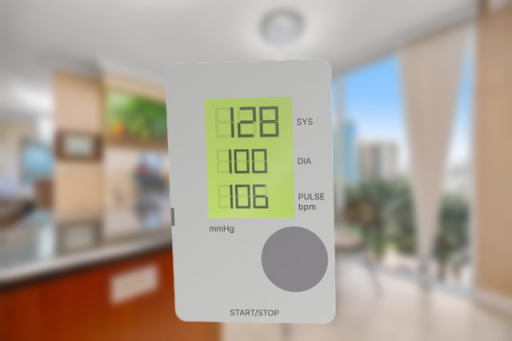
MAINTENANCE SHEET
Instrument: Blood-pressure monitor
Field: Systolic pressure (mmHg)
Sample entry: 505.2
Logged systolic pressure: 128
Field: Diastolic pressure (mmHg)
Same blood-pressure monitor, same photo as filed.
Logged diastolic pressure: 100
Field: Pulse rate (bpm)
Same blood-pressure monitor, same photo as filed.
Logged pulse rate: 106
